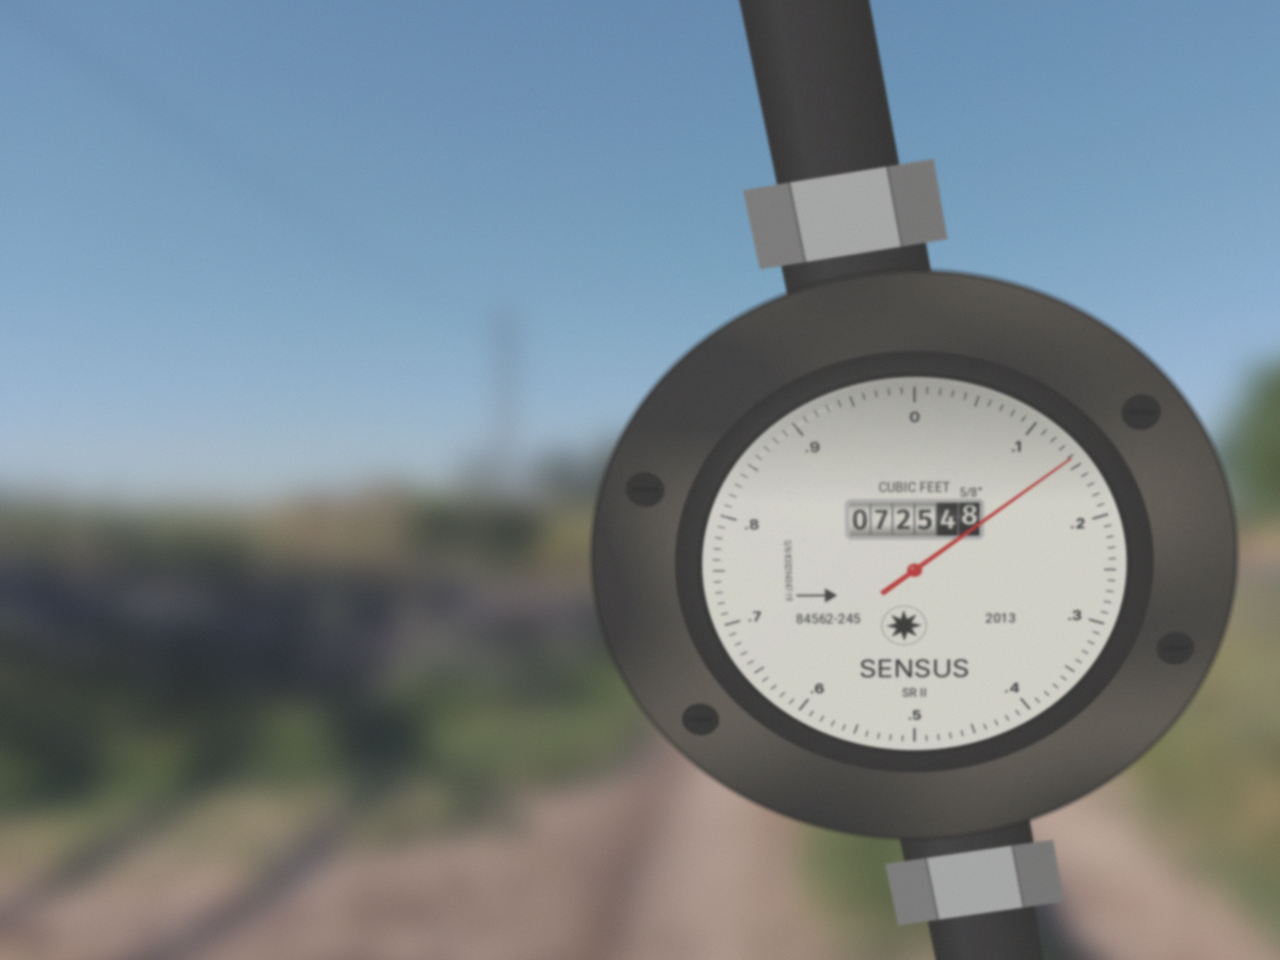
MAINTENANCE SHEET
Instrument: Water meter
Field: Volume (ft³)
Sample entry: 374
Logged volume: 72548.14
